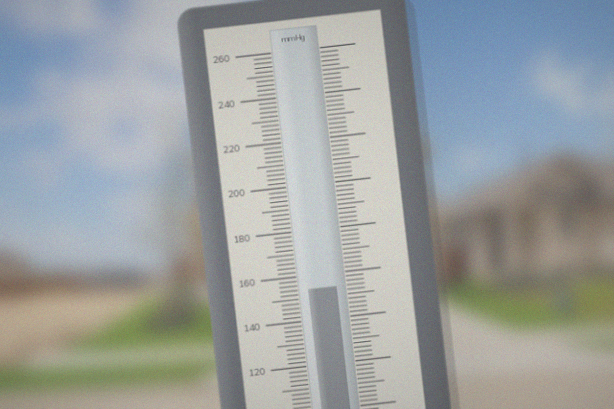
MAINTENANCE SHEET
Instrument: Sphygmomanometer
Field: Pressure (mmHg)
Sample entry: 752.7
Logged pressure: 154
